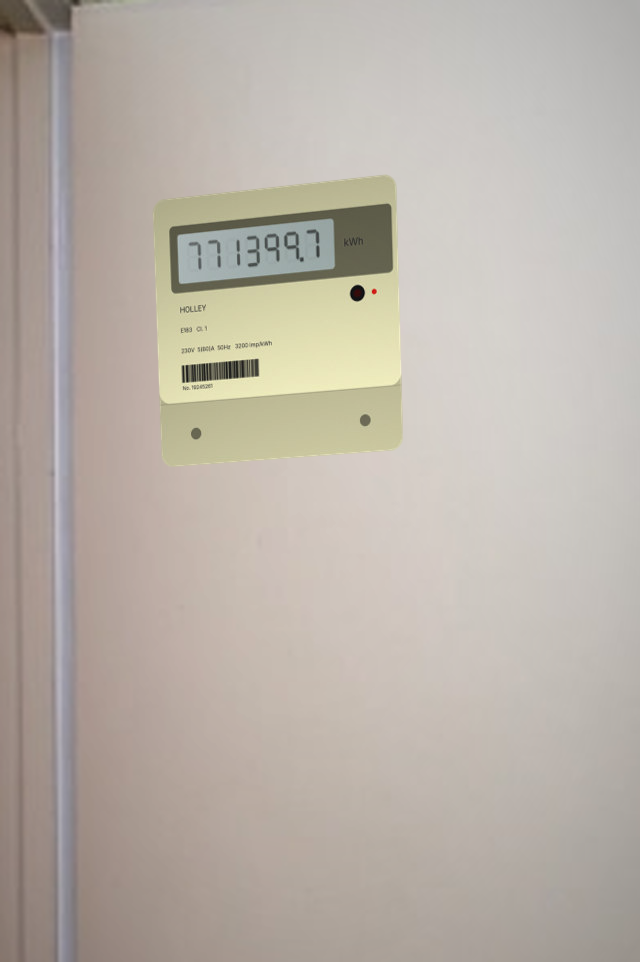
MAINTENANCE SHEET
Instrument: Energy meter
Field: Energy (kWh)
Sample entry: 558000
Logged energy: 771399.7
